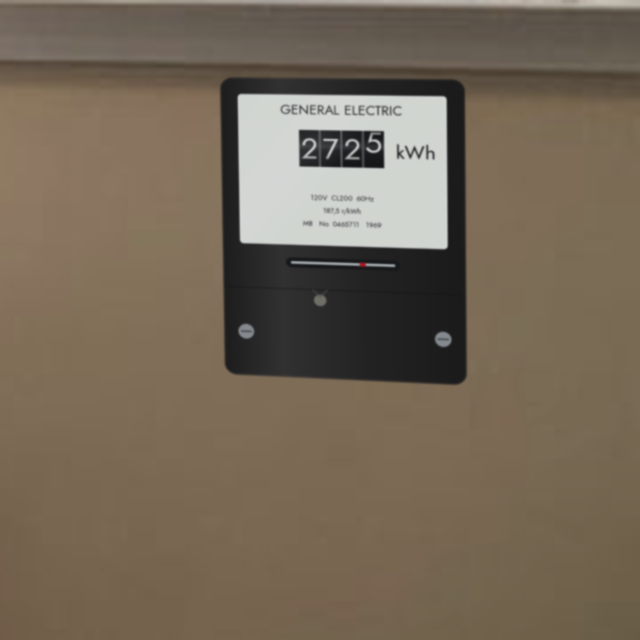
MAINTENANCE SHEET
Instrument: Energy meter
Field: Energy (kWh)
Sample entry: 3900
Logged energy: 2725
